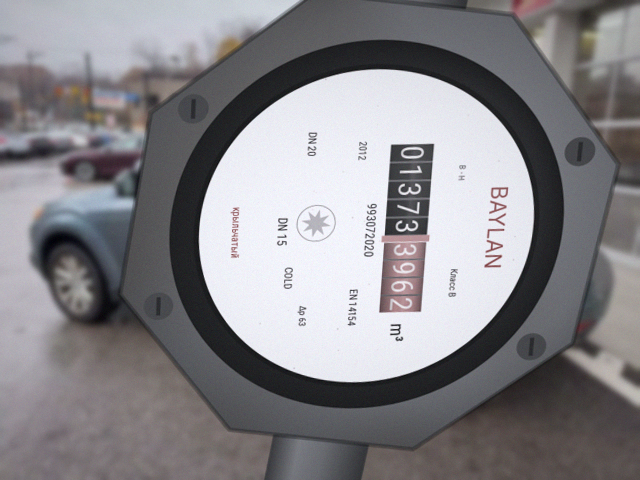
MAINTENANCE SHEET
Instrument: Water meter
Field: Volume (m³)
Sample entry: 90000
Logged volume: 1373.3962
